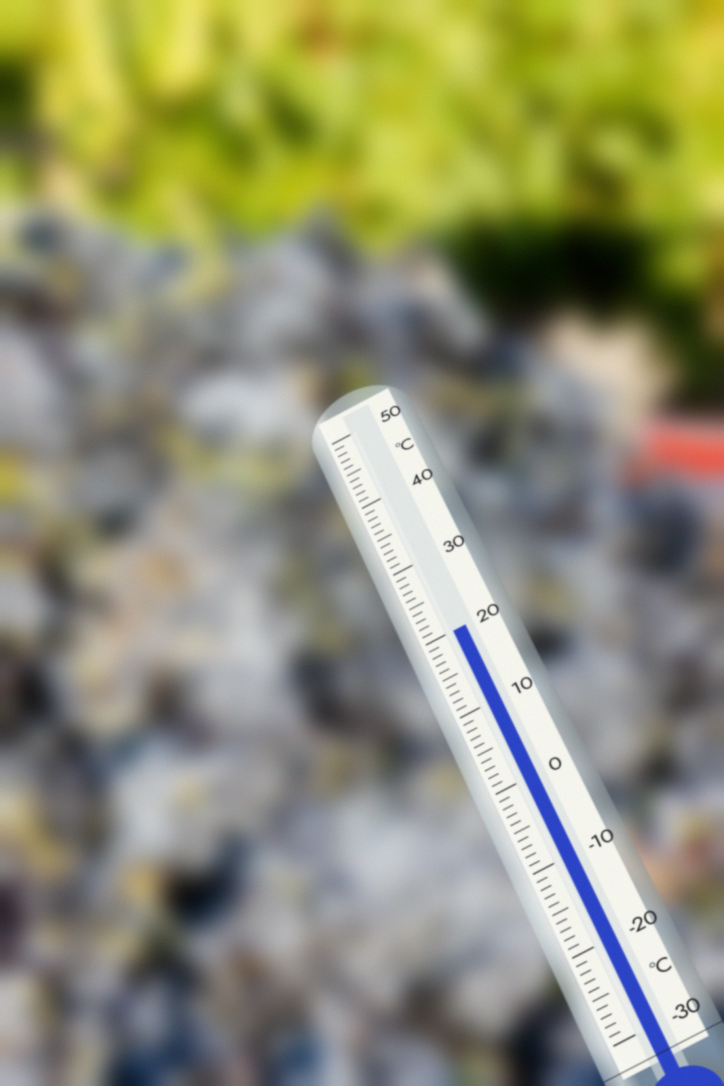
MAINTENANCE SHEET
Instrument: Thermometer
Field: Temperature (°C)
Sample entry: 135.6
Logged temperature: 20
